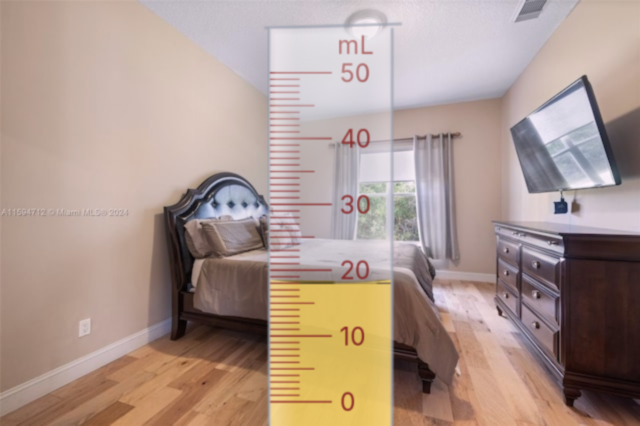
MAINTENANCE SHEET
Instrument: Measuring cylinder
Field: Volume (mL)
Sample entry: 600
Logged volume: 18
